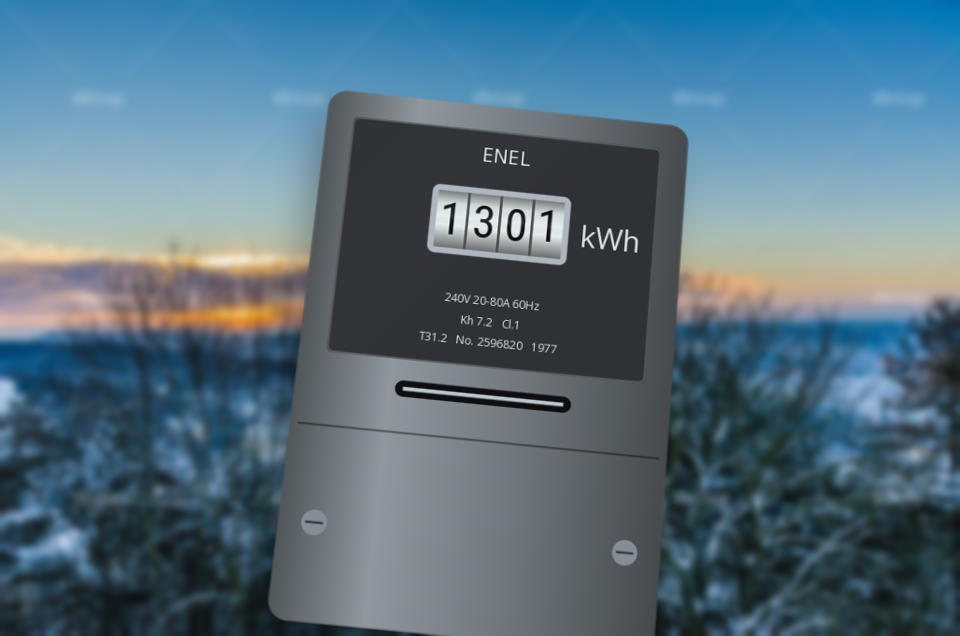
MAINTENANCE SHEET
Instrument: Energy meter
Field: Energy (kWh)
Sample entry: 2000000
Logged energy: 1301
